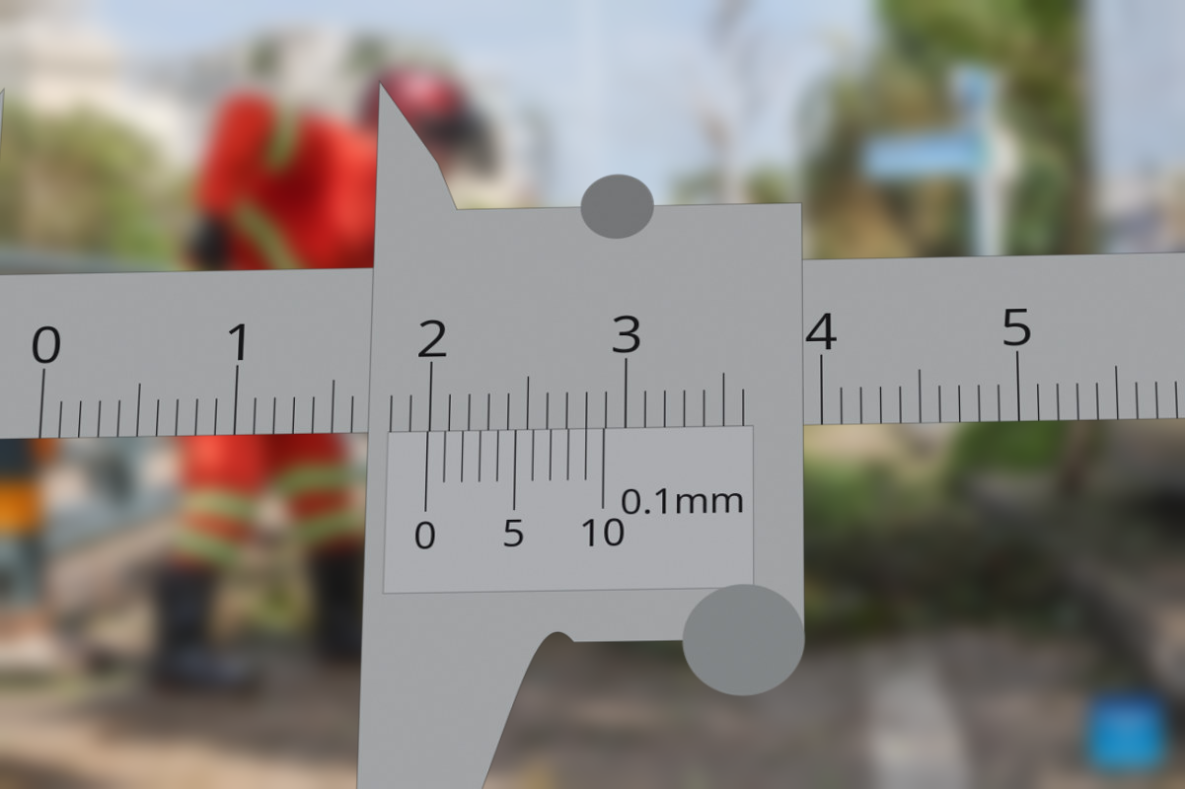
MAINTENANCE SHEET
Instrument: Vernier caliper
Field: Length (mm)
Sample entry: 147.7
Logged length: 19.9
